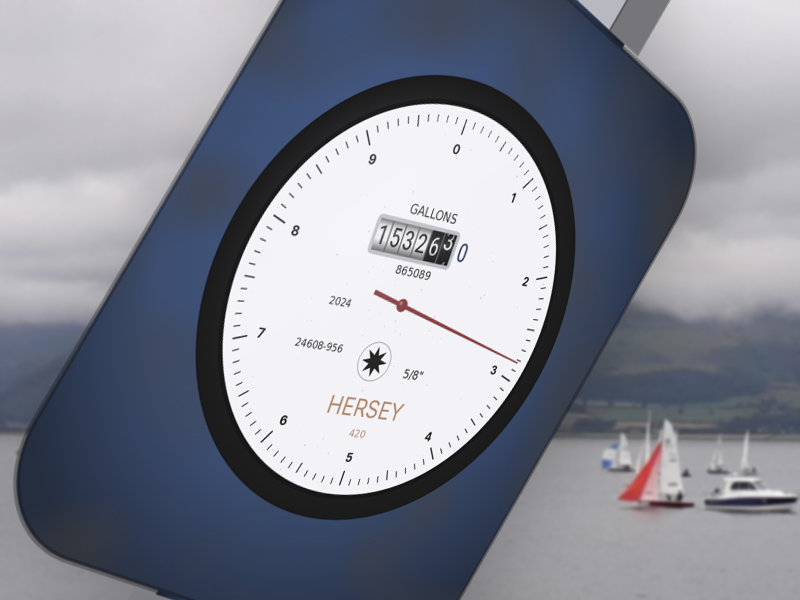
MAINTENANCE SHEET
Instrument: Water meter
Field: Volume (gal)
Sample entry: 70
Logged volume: 1532632.8
